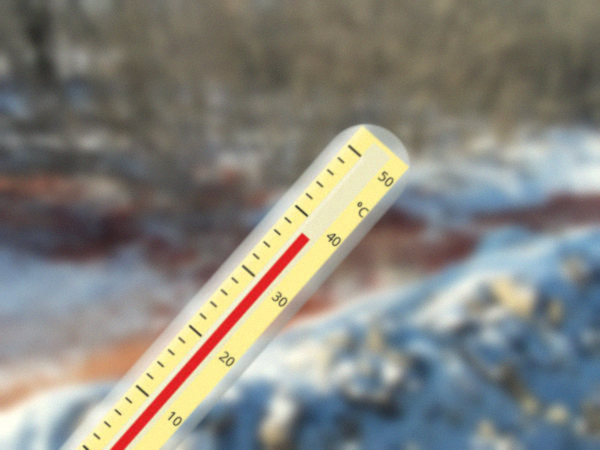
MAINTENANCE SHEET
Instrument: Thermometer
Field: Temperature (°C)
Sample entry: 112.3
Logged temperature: 38
